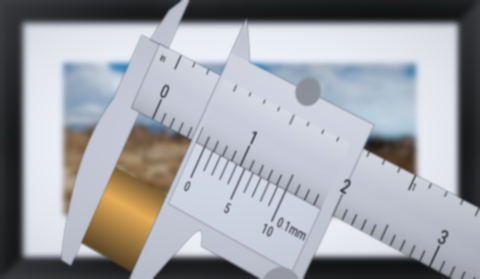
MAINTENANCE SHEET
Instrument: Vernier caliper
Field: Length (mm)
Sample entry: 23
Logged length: 6.0
